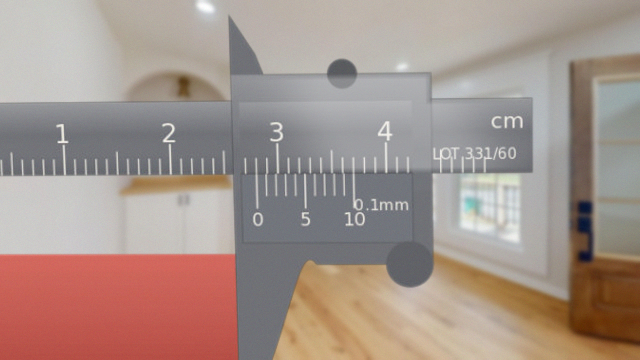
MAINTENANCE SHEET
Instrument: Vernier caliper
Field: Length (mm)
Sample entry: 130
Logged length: 28.0
